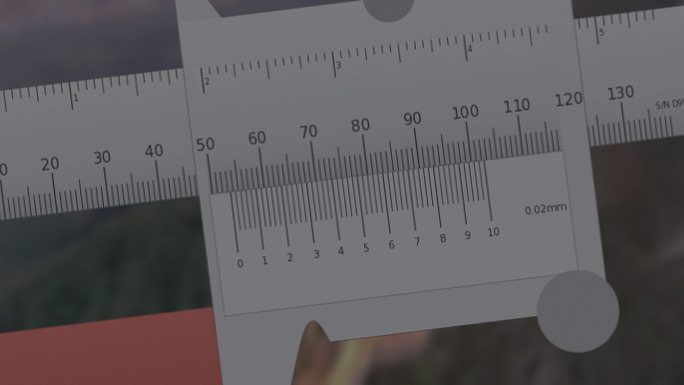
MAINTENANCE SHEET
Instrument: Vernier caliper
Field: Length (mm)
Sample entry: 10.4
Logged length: 53.5
